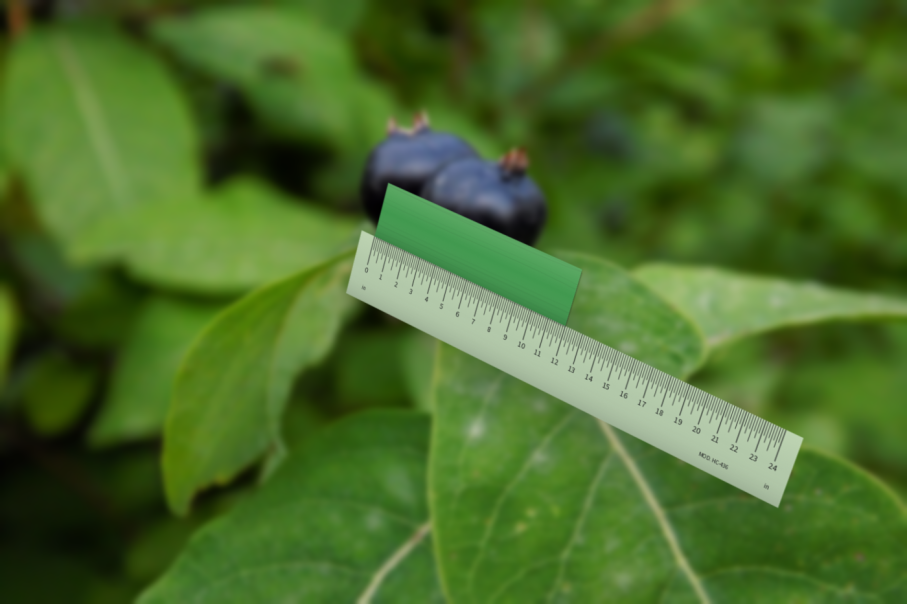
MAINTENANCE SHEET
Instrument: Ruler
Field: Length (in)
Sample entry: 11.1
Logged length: 12
